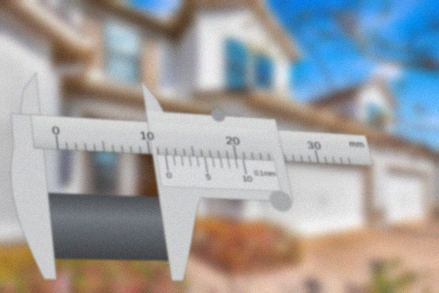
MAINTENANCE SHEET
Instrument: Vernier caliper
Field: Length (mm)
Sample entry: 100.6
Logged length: 11.8
